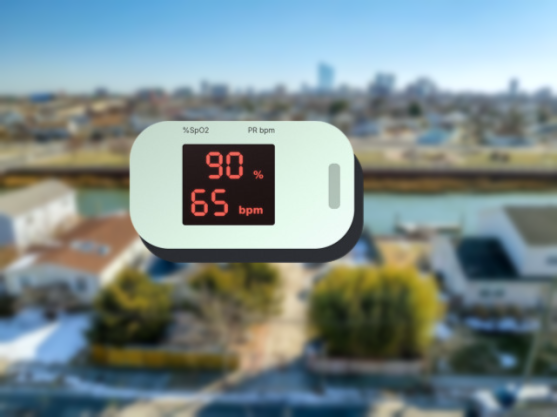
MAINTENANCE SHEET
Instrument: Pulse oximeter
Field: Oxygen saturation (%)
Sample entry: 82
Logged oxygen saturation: 90
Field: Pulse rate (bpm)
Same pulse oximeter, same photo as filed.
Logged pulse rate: 65
